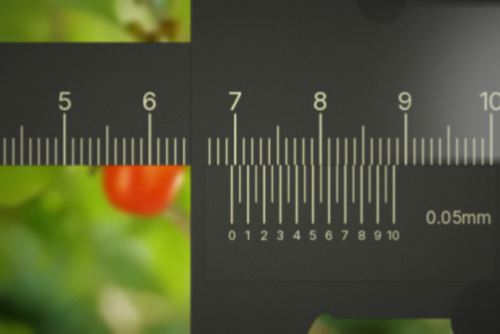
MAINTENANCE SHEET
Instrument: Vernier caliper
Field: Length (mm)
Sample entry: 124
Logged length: 69.6
